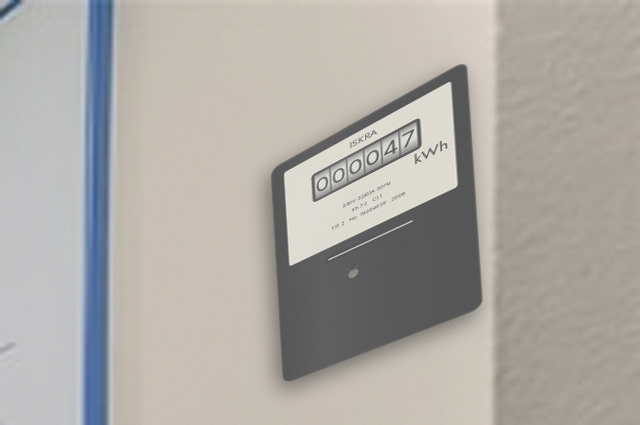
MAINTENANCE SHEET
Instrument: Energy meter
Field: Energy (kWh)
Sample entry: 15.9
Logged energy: 47
